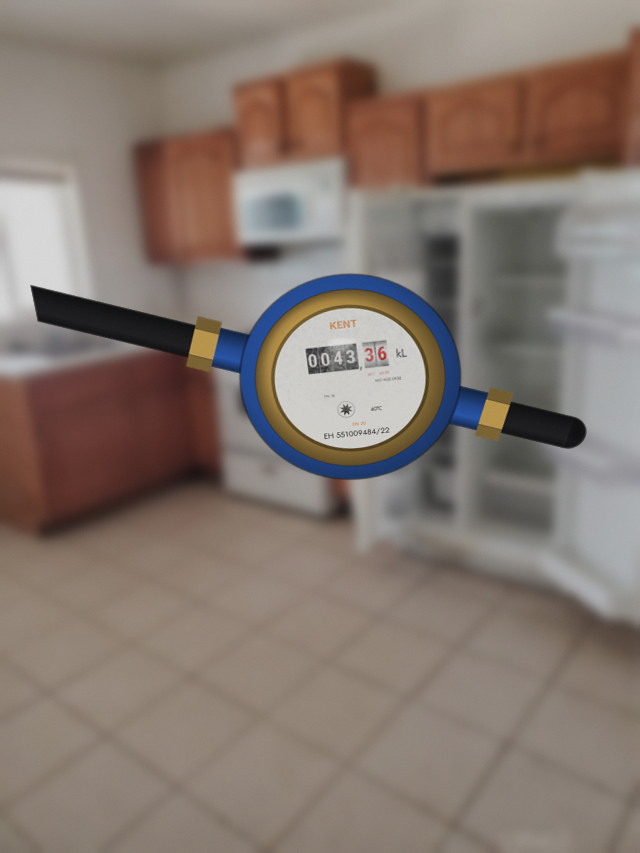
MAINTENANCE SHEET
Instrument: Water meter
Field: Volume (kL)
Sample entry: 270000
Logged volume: 43.36
